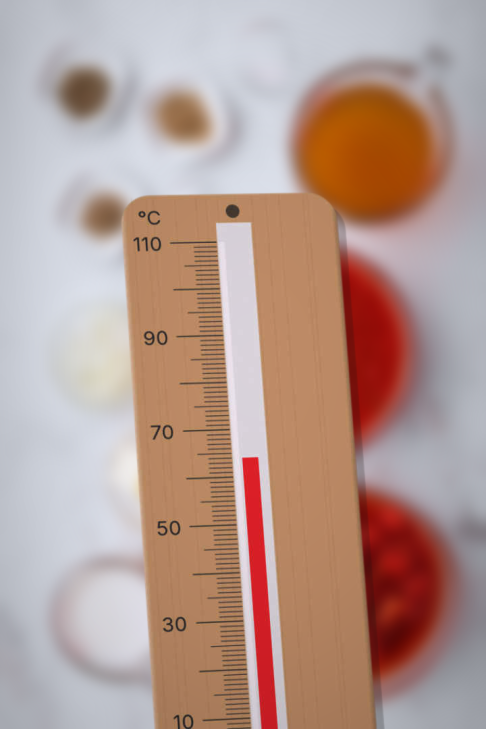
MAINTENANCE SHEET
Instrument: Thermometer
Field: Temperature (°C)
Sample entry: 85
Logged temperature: 64
